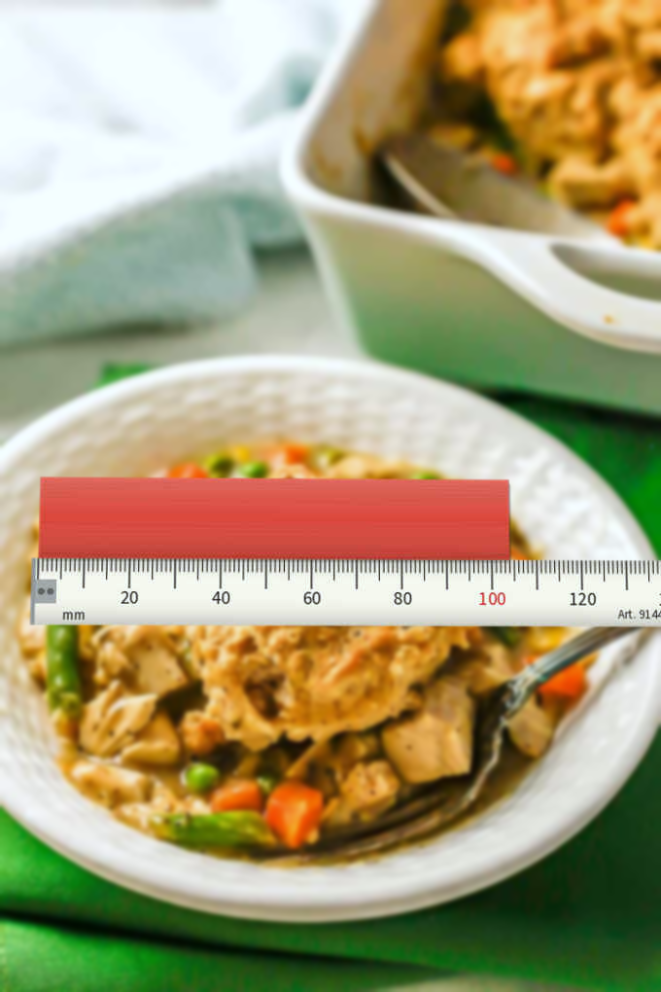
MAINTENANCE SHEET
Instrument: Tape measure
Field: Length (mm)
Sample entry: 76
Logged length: 104
